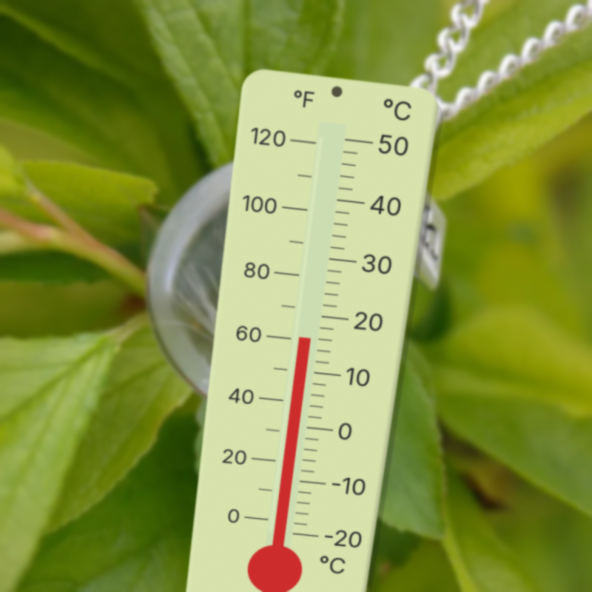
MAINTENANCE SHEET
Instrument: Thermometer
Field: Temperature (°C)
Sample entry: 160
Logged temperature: 16
